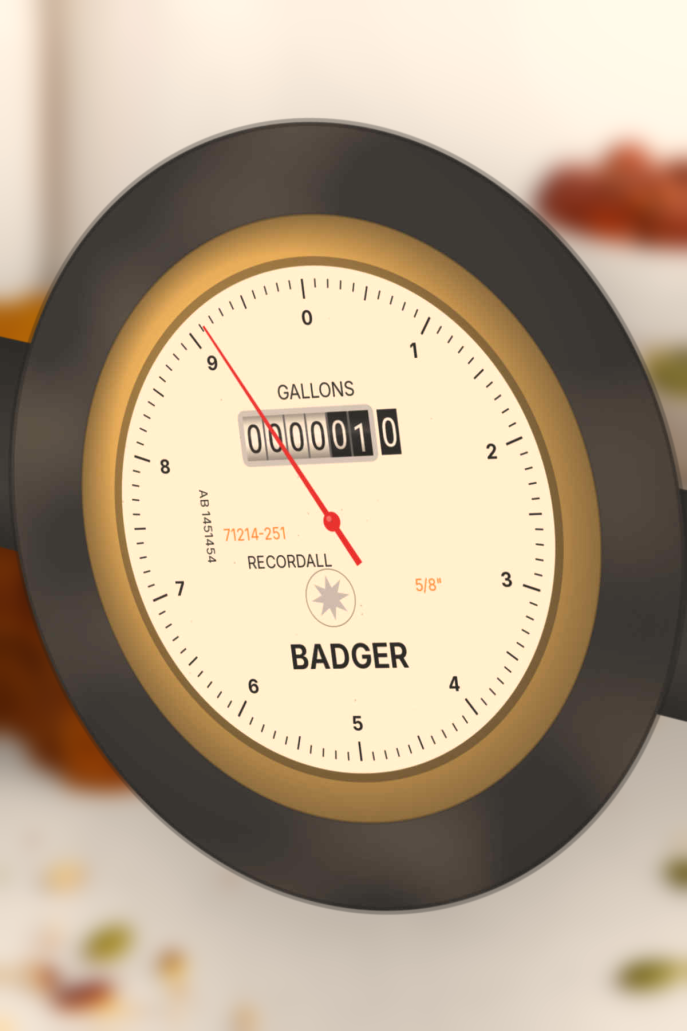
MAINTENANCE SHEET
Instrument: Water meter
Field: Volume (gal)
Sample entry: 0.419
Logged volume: 9.1
